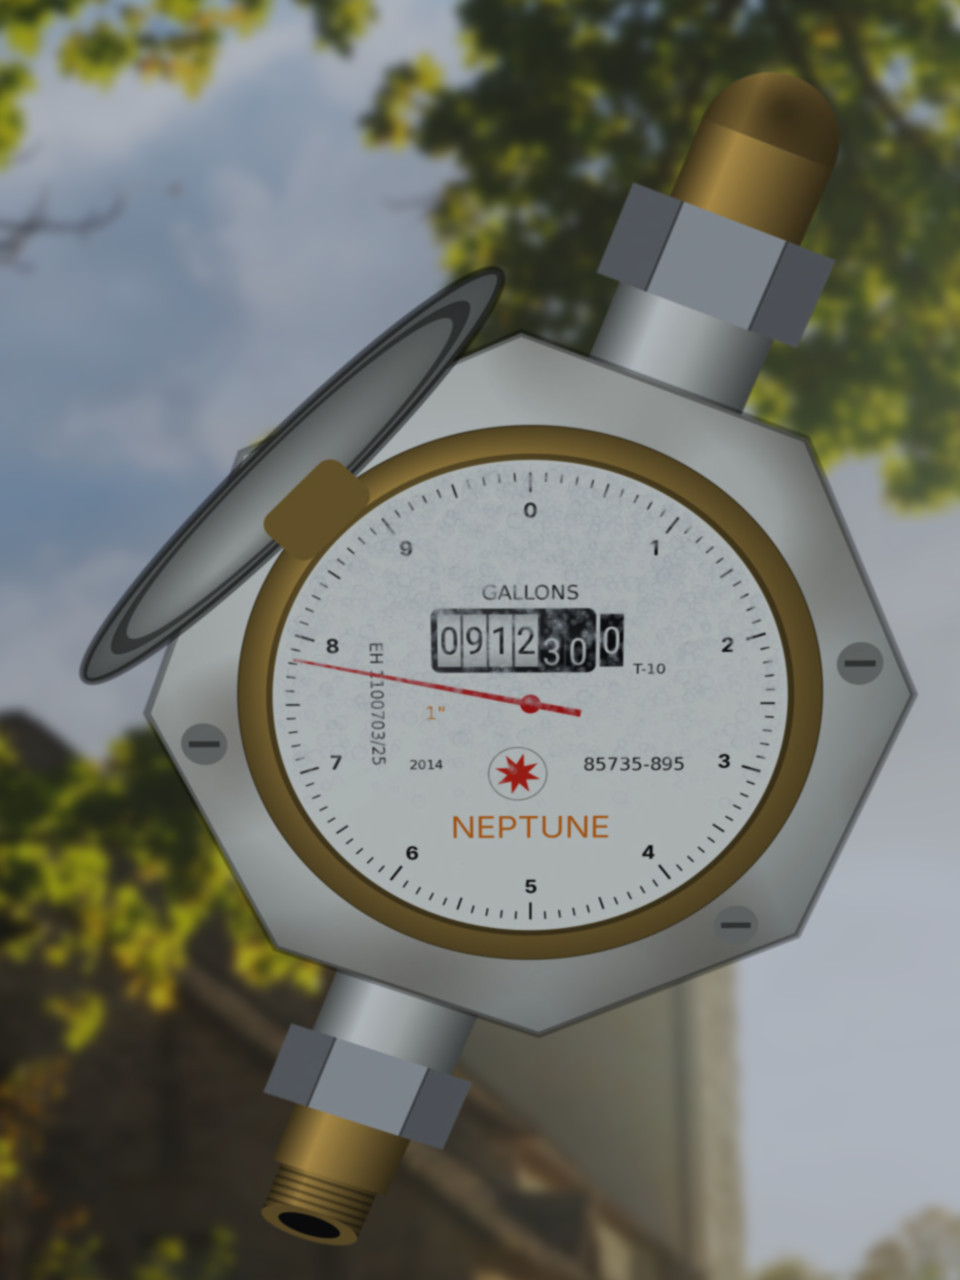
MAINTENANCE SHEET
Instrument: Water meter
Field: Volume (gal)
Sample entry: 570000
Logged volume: 912297.8
